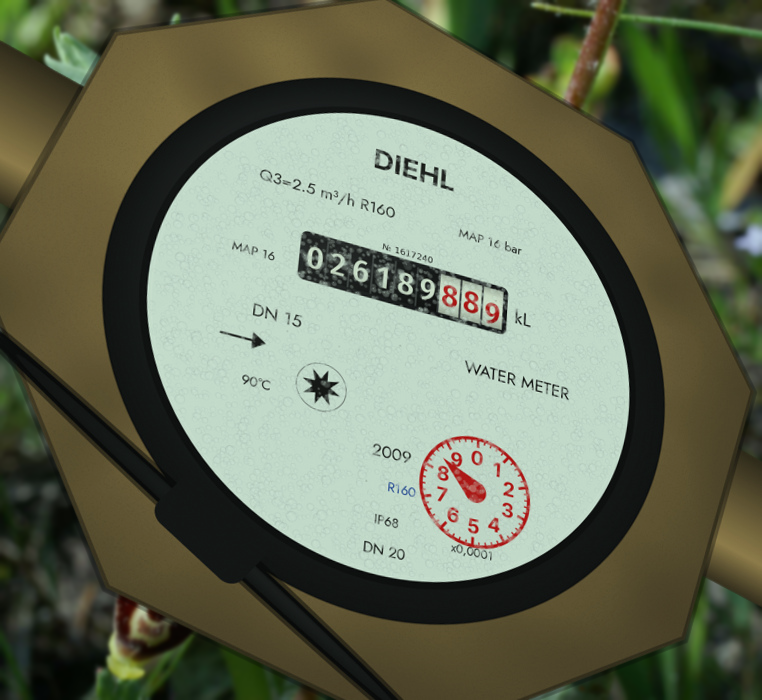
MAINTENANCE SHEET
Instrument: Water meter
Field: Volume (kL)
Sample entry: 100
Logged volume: 26189.8888
